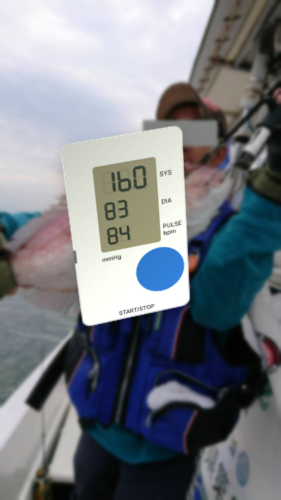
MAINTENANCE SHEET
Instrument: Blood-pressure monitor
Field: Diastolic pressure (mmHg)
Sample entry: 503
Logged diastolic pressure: 83
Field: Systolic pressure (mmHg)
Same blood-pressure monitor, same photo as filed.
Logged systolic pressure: 160
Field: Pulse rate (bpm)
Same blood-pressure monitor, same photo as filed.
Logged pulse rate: 84
